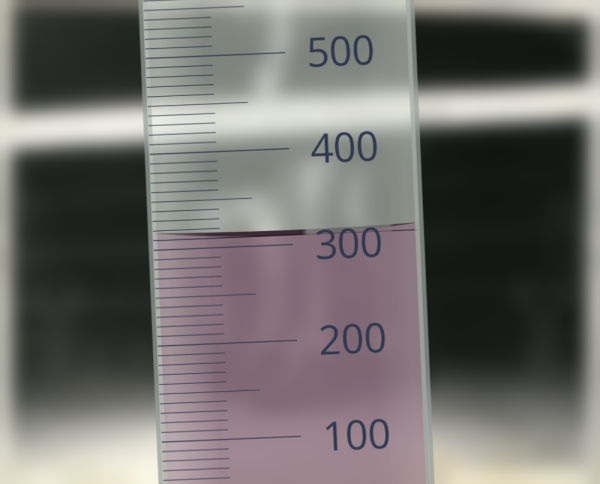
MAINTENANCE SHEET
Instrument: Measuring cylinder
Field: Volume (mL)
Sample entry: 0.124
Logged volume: 310
